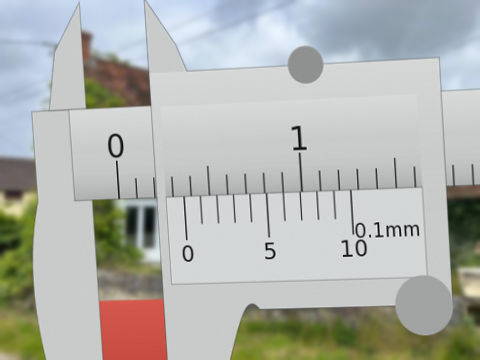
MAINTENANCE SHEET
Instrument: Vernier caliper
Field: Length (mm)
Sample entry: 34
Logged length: 3.6
